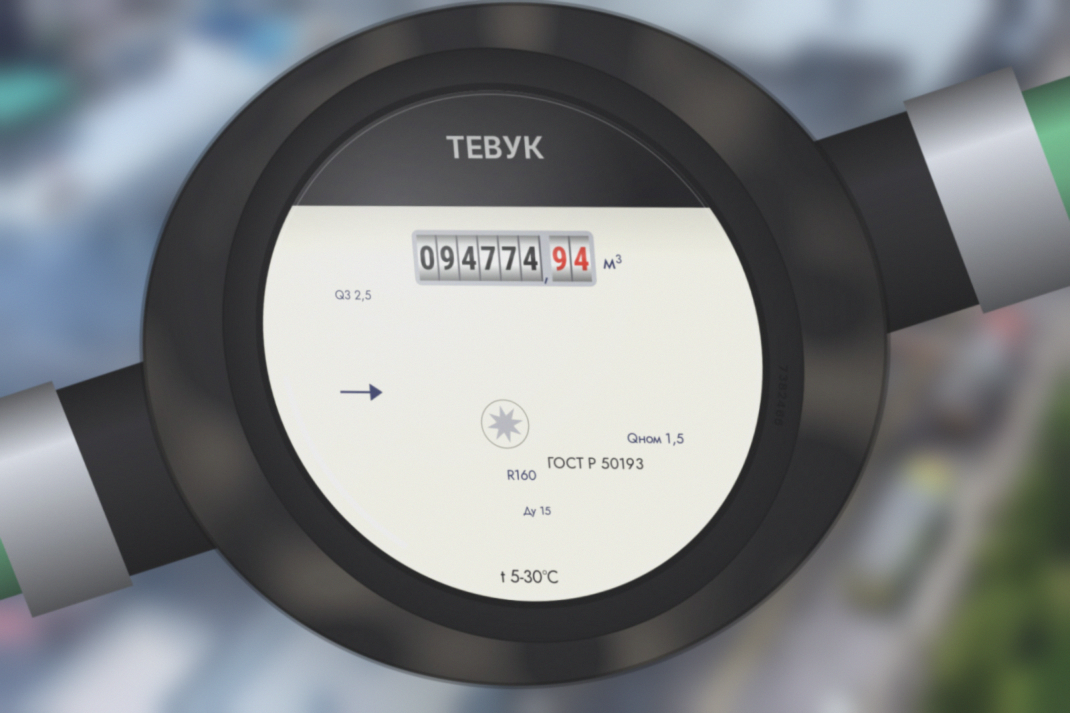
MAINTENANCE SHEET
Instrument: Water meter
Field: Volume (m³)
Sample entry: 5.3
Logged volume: 94774.94
